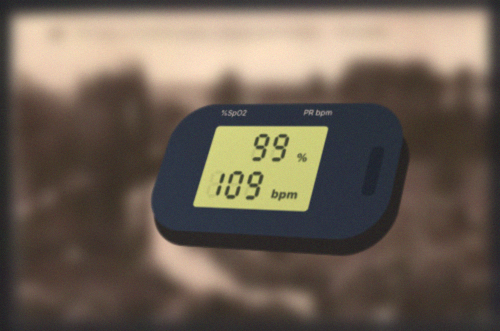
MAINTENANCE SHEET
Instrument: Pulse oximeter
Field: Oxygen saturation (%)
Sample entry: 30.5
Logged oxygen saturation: 99
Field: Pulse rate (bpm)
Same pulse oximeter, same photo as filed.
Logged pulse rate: 109
